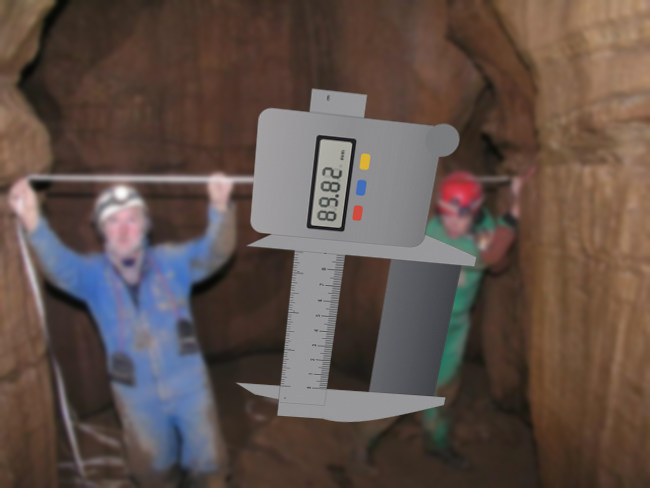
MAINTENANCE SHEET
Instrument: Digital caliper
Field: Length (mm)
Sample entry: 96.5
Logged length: 89.82
